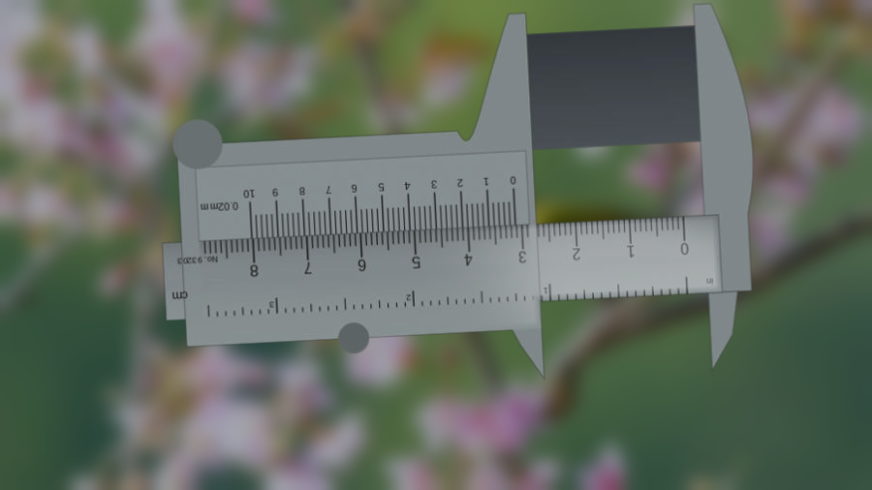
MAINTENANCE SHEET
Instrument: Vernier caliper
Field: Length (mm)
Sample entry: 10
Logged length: 31.2
